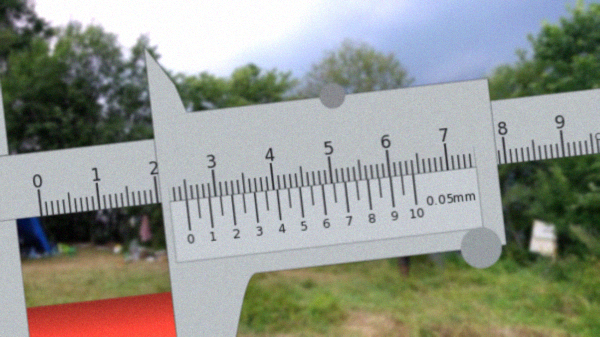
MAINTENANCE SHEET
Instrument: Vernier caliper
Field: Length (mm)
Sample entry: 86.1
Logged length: 25.0
